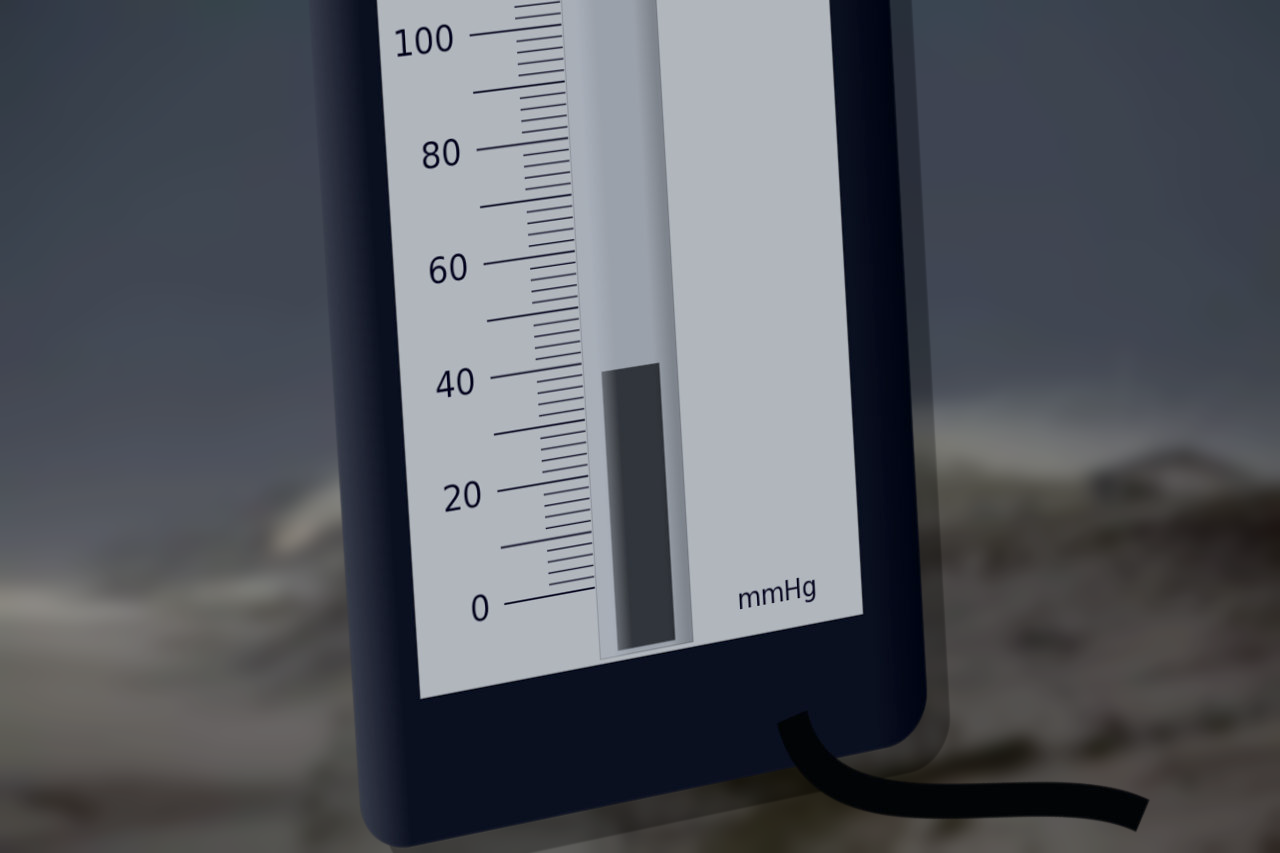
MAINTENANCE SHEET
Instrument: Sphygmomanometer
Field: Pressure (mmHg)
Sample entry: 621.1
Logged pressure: 38
